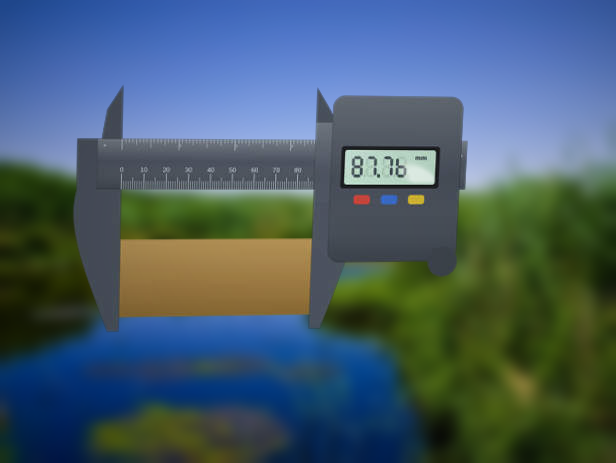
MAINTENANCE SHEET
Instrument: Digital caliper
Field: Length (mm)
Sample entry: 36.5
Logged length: 87.76
